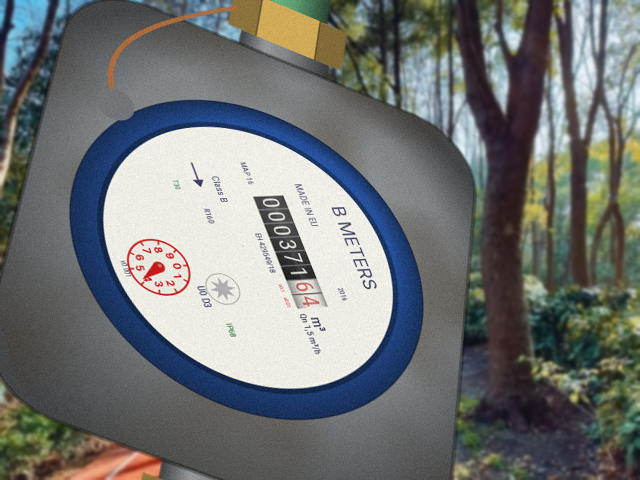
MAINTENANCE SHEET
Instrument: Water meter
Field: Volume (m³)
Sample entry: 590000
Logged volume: 371.644
